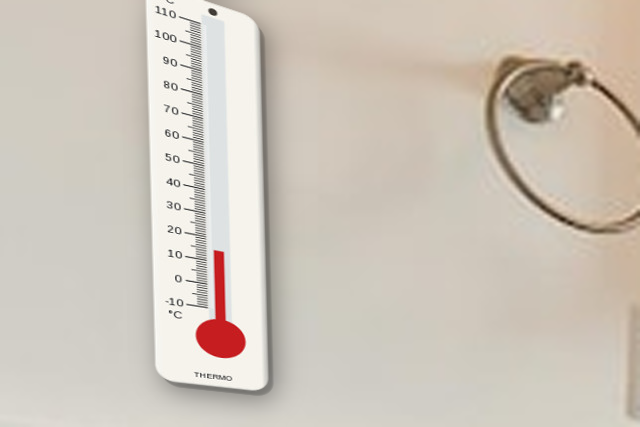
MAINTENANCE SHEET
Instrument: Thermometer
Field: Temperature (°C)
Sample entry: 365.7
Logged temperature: 15
